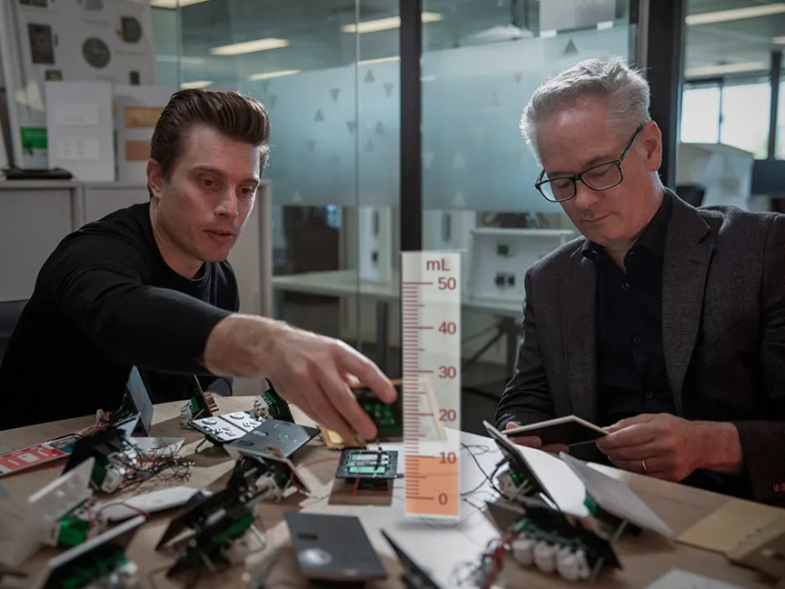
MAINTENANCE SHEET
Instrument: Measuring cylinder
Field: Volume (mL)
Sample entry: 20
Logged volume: 10
